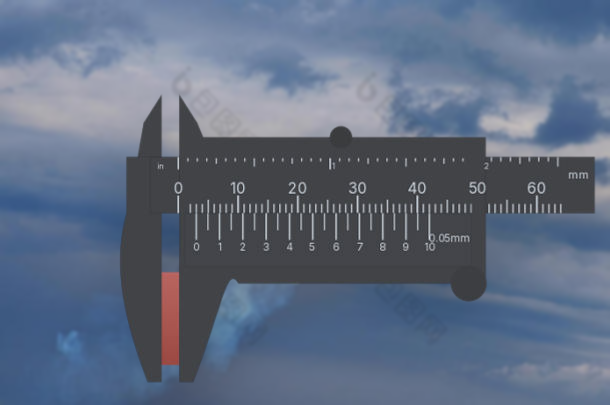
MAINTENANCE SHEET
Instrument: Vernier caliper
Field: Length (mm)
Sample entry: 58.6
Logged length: 3.0
